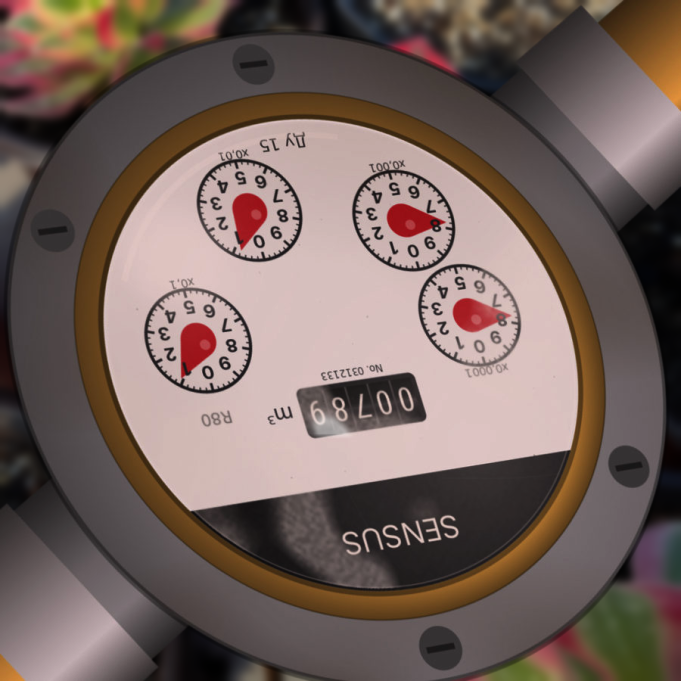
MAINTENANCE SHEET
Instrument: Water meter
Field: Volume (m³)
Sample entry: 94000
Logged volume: 789.1077
